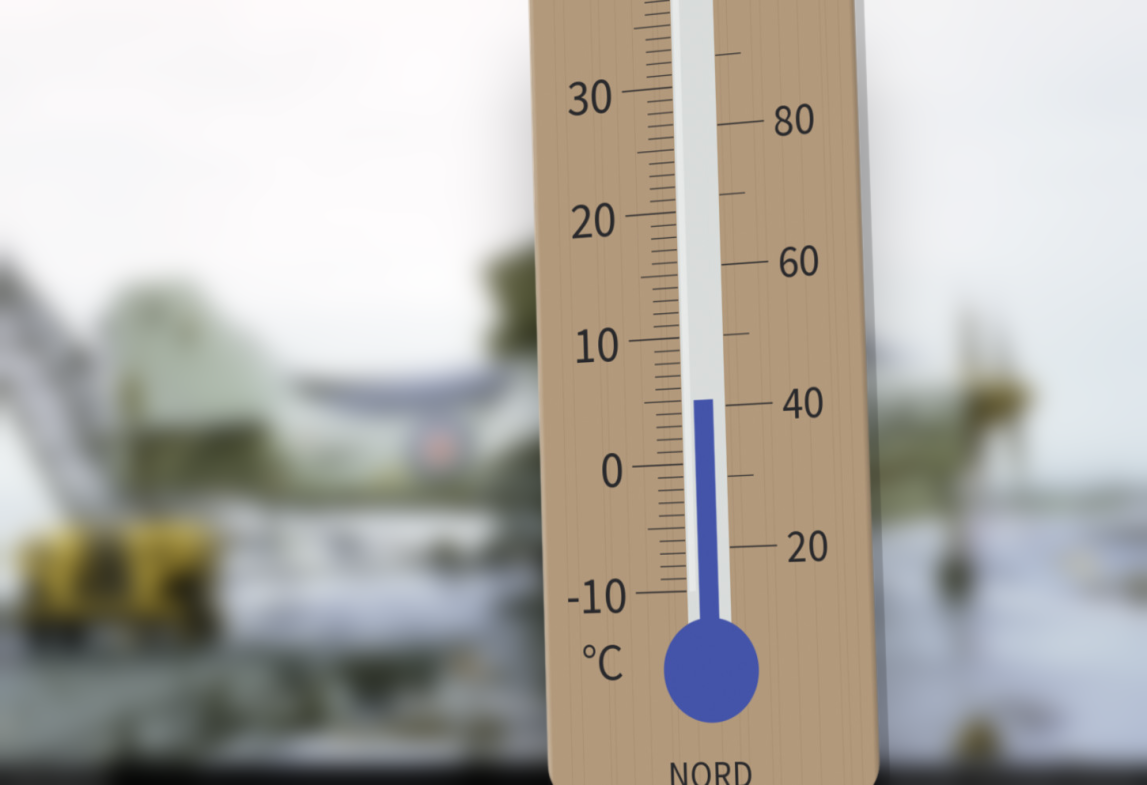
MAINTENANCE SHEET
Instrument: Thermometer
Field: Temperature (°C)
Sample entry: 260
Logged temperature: 5
